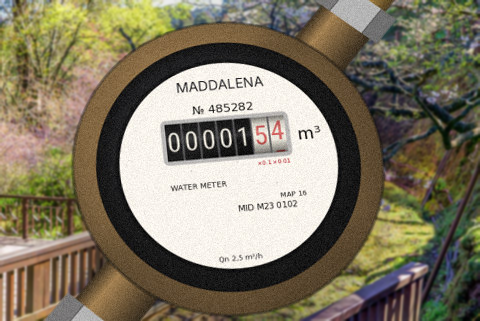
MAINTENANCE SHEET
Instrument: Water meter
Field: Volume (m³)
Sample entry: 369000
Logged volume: 1.54
